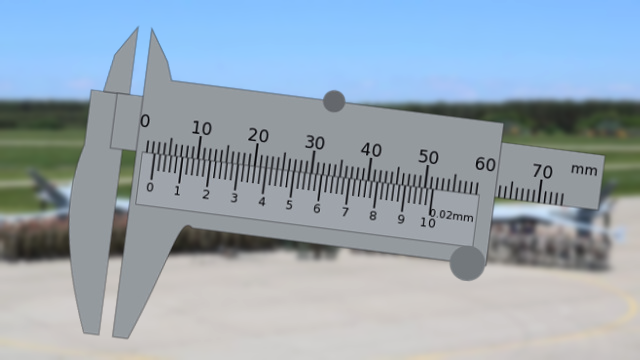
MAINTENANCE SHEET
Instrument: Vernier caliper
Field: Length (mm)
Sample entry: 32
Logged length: 2.4
